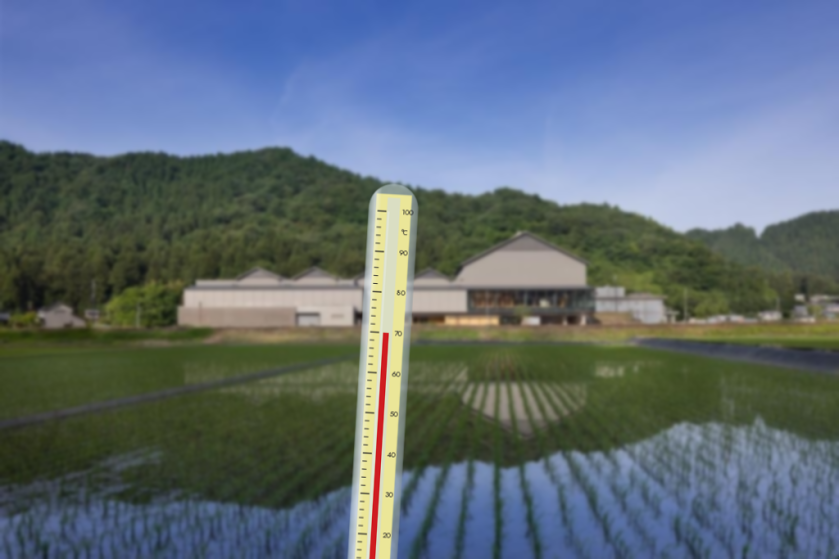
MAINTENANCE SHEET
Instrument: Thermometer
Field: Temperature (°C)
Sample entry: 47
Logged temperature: 70
